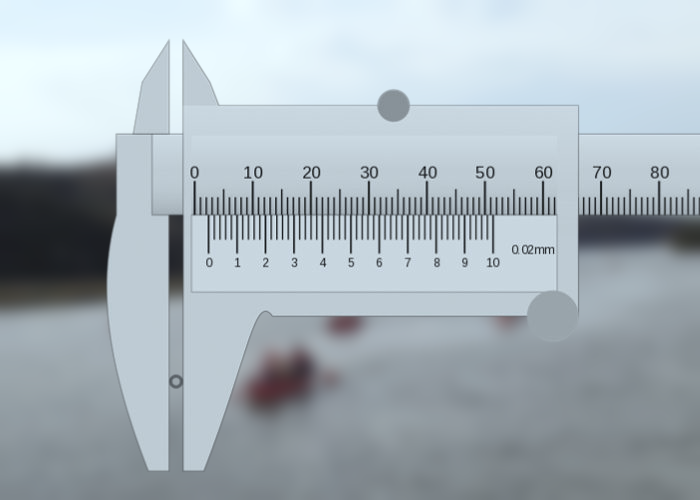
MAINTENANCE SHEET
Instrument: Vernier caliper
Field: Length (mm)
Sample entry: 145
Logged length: 2.4
